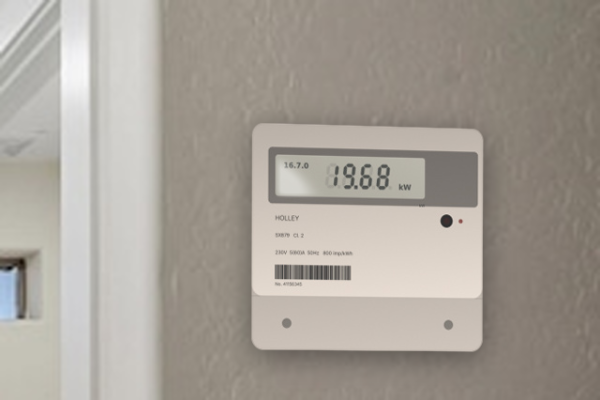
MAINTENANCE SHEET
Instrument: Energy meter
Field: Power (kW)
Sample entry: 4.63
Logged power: 19.68
